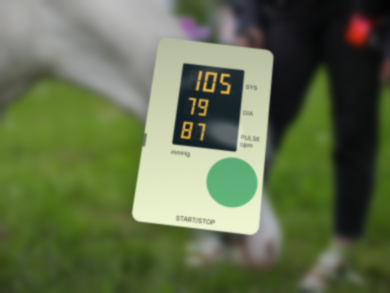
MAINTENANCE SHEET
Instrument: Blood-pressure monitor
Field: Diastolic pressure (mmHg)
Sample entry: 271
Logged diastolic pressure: 79
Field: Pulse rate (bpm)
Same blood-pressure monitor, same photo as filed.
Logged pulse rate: 87
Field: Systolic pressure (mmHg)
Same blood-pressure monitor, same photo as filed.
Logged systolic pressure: 105
